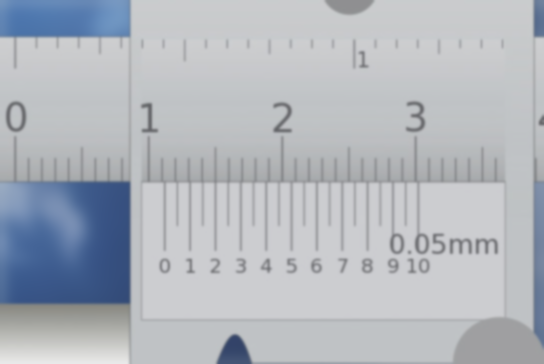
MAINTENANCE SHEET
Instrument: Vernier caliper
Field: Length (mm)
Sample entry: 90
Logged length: 11.2
